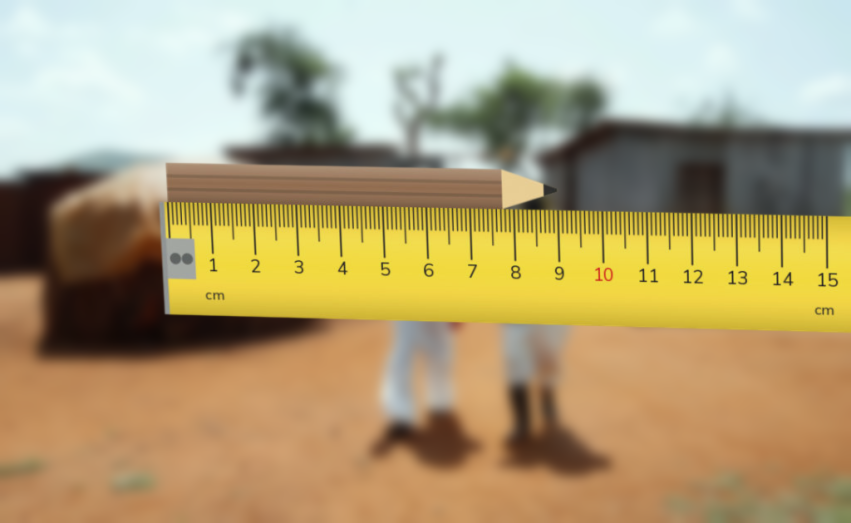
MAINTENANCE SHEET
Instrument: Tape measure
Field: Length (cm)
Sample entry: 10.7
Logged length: 9
